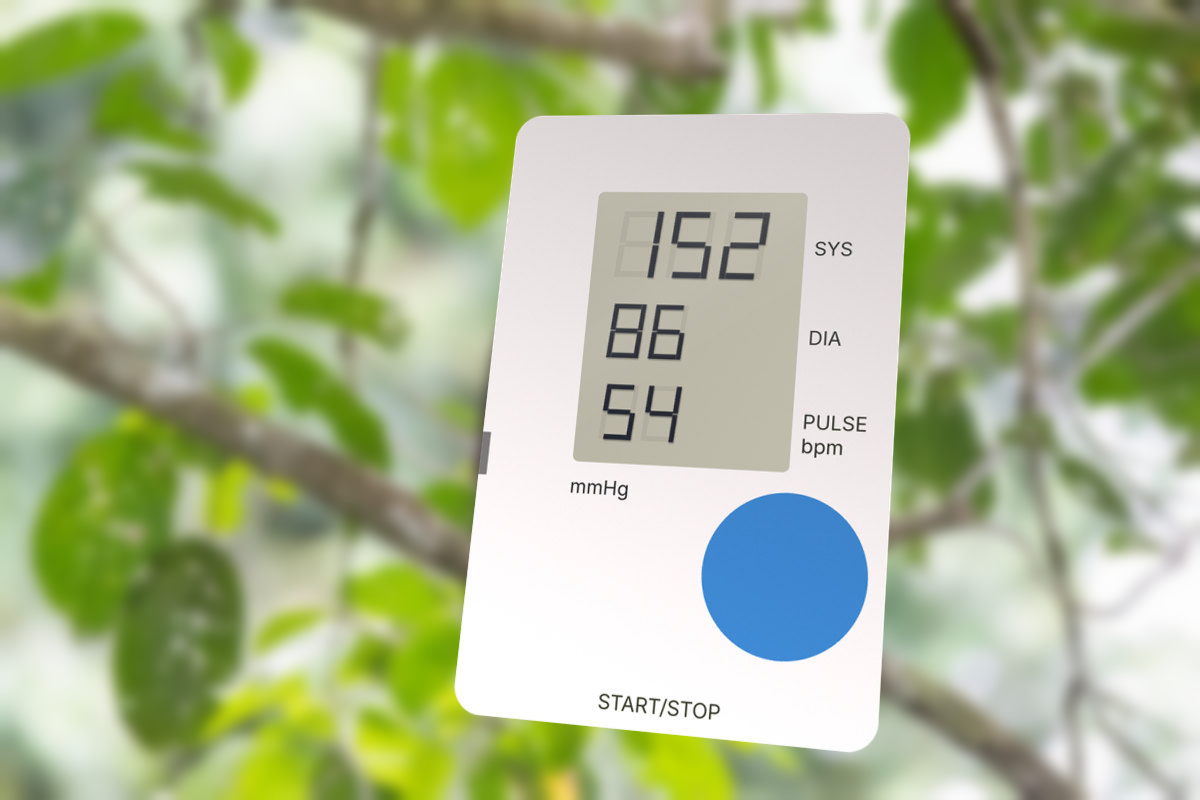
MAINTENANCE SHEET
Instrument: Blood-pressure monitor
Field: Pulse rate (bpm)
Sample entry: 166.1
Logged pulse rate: 54
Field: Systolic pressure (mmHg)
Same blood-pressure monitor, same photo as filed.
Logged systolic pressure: 152
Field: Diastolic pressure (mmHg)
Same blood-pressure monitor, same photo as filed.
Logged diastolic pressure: 86
